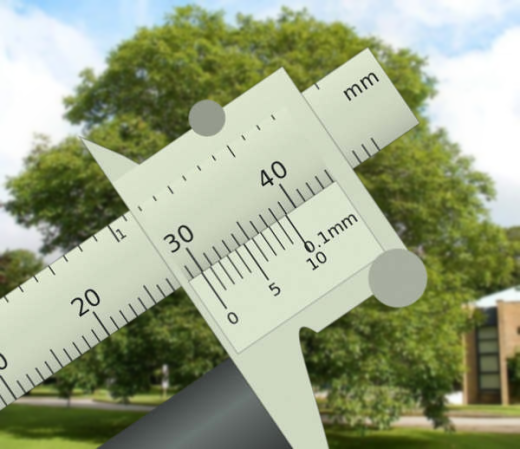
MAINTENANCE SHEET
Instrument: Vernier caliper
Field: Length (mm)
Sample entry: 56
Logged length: 29.9
